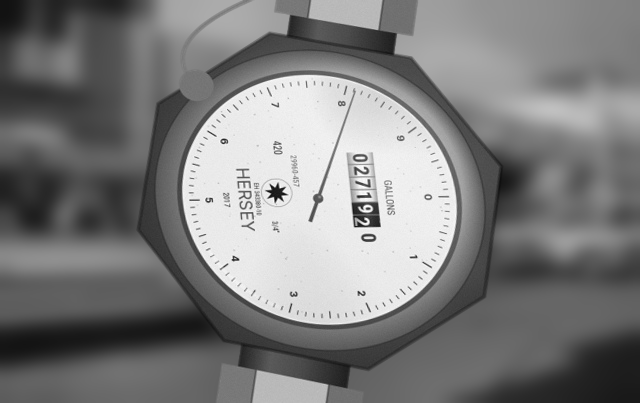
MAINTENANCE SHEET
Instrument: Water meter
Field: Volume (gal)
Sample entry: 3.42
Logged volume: 271918.1
